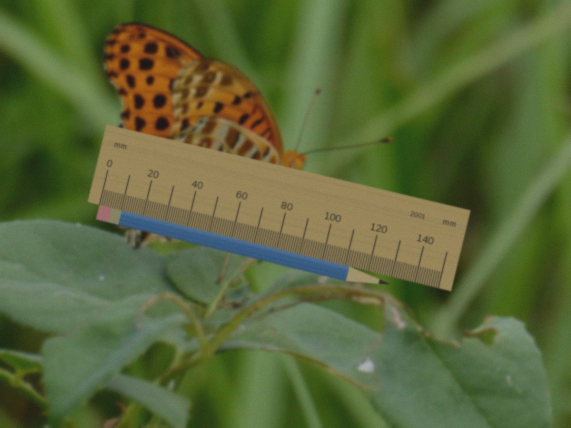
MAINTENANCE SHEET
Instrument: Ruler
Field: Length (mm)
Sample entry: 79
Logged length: 130
